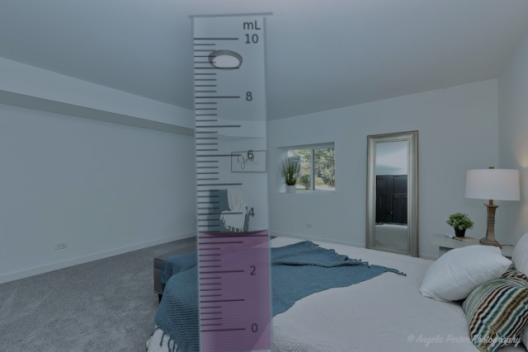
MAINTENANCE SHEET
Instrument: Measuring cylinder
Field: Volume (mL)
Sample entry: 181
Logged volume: 3.2
